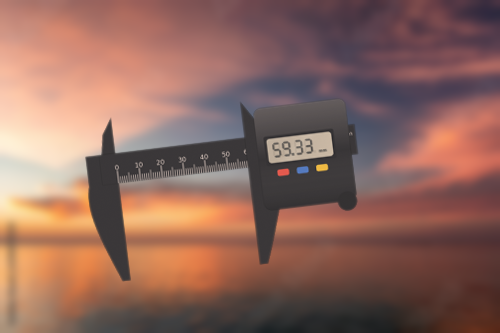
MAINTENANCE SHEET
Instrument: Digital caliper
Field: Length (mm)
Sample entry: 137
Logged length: 59.33
